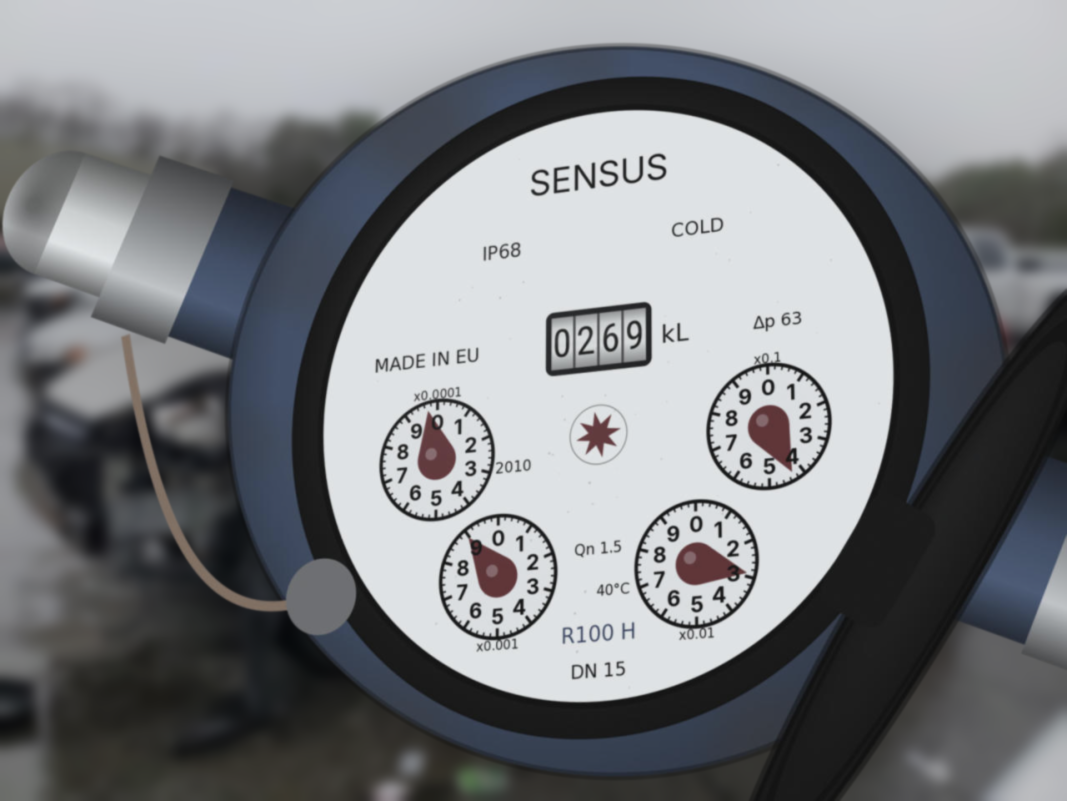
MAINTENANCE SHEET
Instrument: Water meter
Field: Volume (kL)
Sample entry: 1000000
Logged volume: 269.4289
